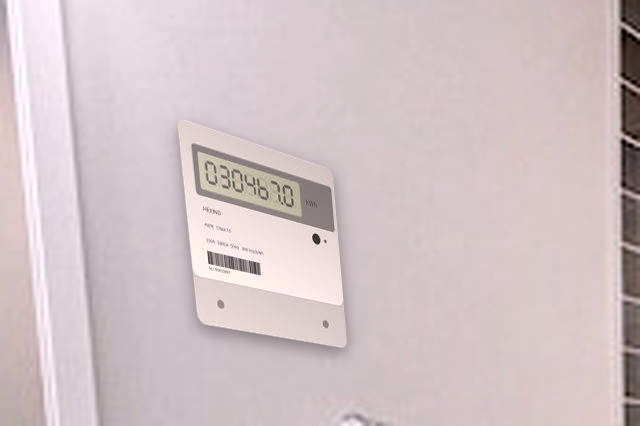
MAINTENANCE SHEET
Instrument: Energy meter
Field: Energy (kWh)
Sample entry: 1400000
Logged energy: 30467.0
